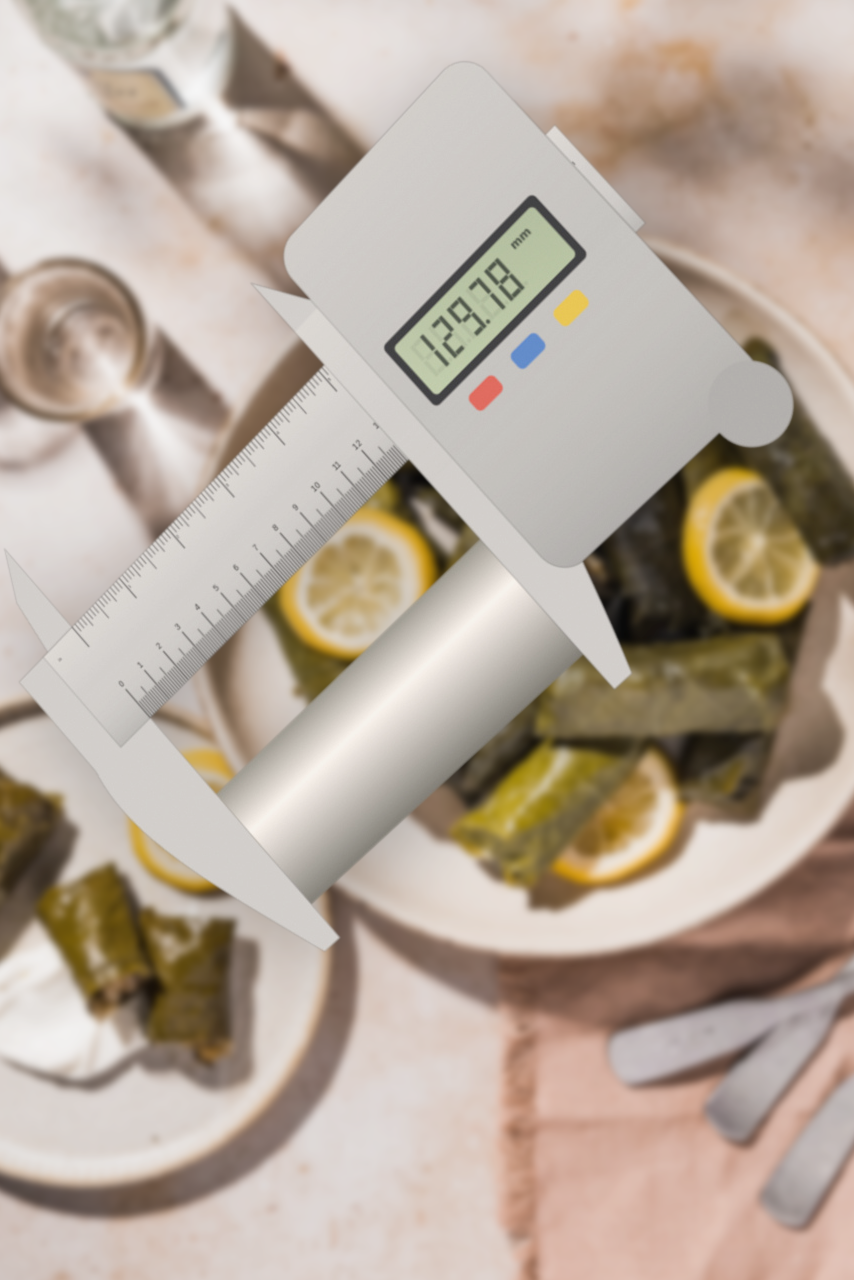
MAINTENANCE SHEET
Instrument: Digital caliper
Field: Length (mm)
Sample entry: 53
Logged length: 129.78
